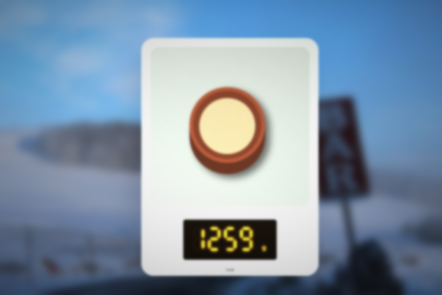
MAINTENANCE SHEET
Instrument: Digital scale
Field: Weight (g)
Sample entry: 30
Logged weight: 1259
